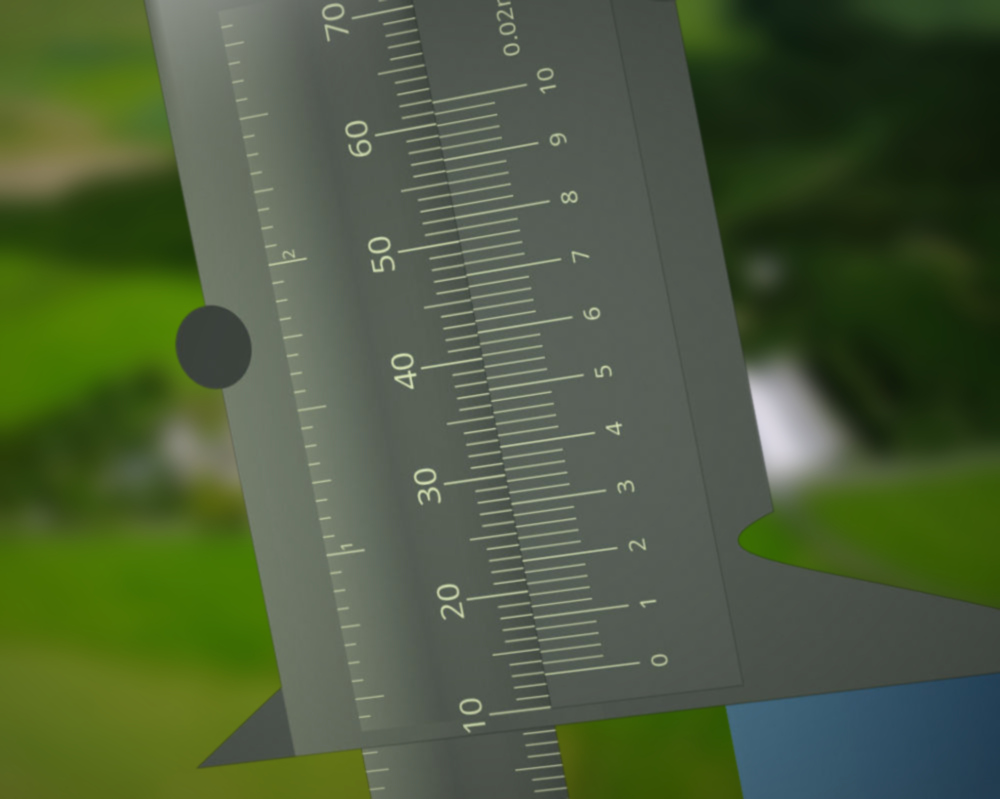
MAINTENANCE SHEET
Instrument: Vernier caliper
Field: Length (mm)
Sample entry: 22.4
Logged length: 12.8
